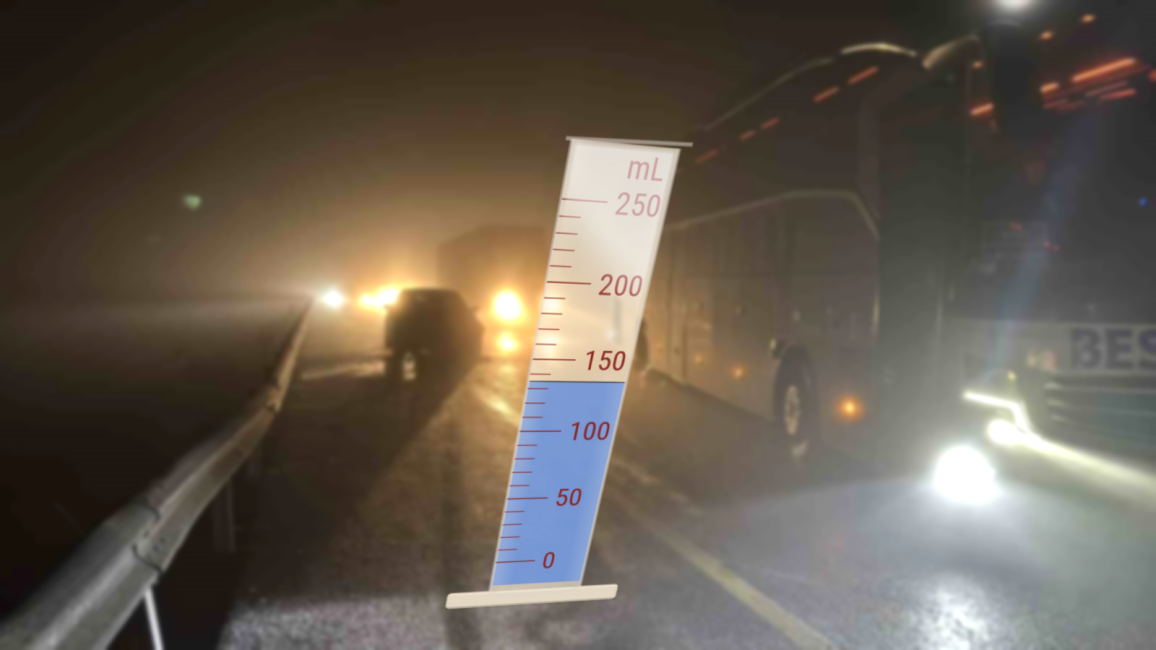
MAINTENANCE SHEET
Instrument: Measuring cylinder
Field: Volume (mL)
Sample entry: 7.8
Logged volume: 135
